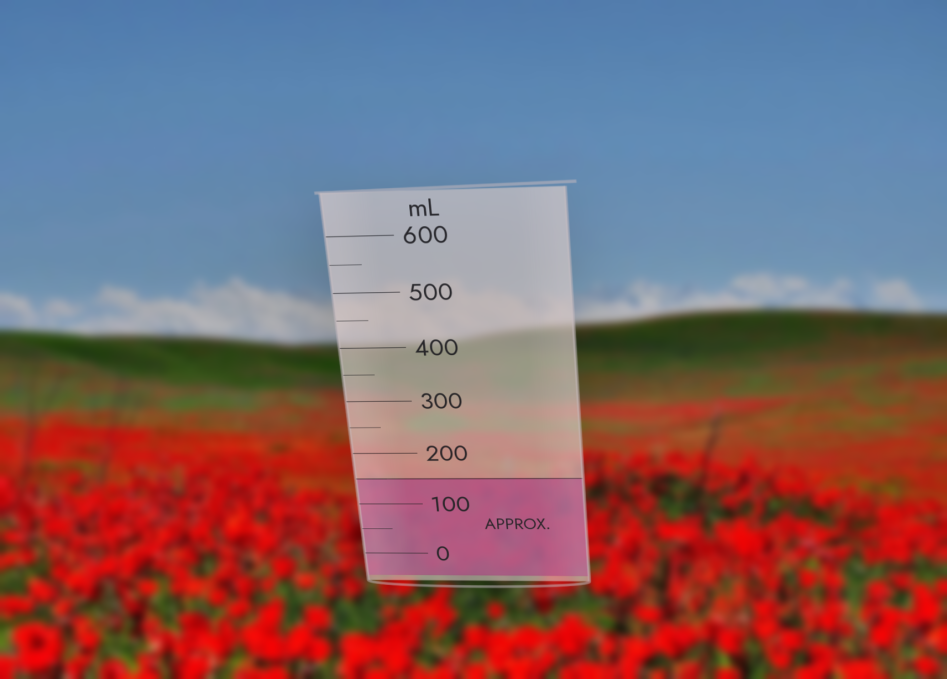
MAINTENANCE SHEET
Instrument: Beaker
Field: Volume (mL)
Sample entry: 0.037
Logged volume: 150
